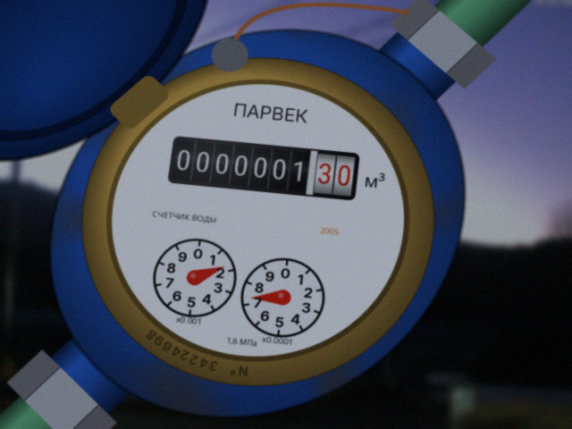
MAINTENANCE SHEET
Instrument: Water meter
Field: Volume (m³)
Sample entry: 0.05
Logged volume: 1.3017
